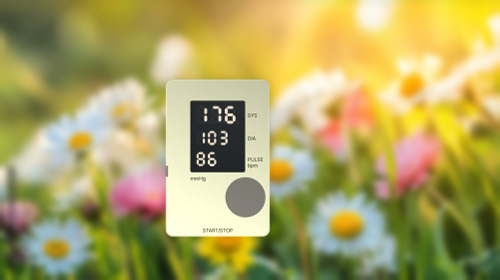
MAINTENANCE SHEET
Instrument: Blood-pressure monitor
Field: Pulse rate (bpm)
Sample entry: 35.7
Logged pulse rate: 86
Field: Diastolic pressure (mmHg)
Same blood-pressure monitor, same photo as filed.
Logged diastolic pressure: 103
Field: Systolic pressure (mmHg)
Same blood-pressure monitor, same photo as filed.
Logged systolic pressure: 176
